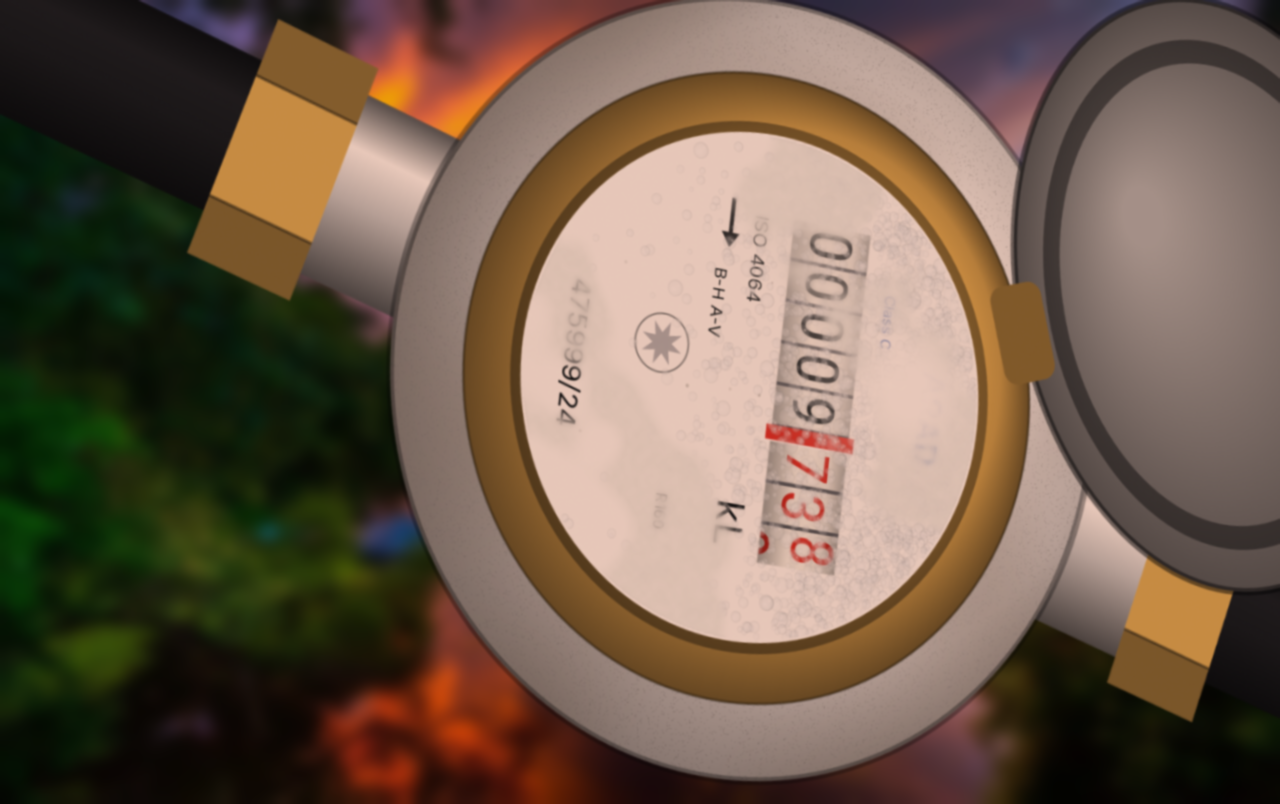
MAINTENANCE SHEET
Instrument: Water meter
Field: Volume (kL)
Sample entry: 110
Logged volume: 9.738
